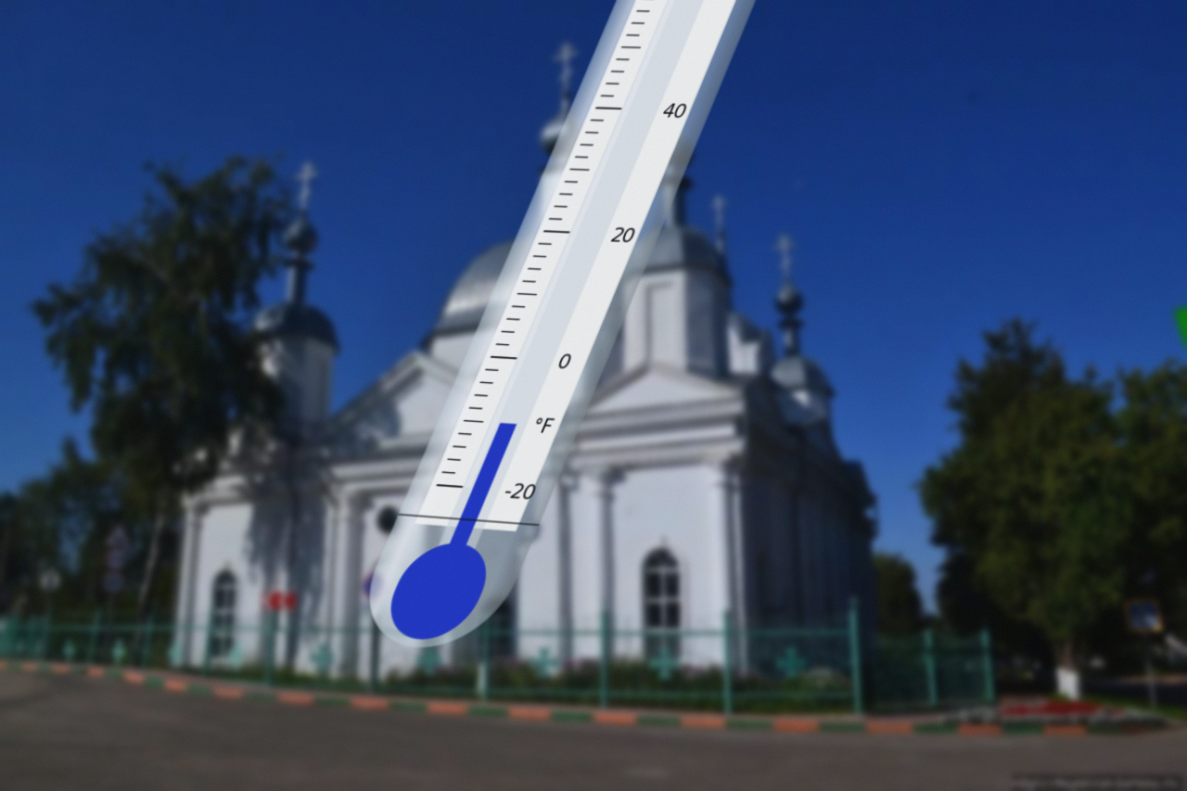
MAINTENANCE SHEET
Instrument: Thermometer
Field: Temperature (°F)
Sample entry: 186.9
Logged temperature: -10
